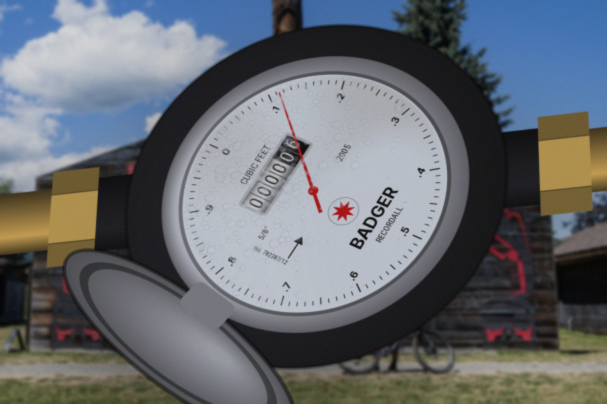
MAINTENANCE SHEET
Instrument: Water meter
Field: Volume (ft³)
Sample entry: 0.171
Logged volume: 6.11
